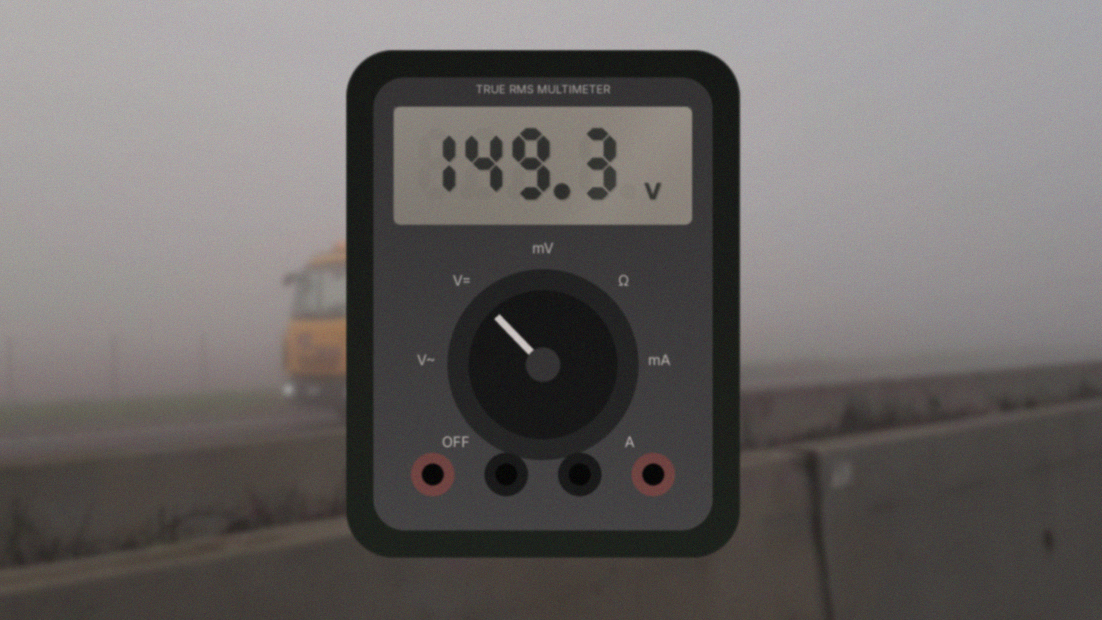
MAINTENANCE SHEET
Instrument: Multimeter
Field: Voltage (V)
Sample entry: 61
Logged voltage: 149.3
